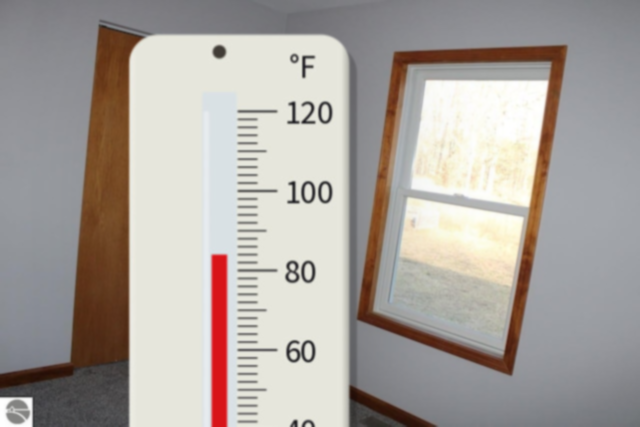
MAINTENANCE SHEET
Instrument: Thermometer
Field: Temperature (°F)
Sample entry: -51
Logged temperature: 84
